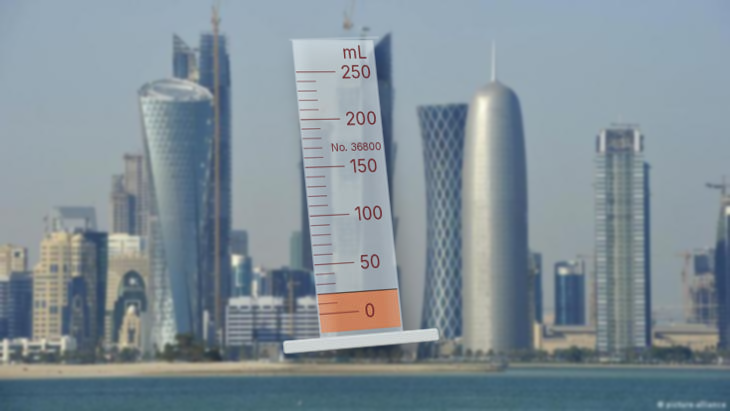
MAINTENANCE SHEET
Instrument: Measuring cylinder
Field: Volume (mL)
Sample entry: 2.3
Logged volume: 20
